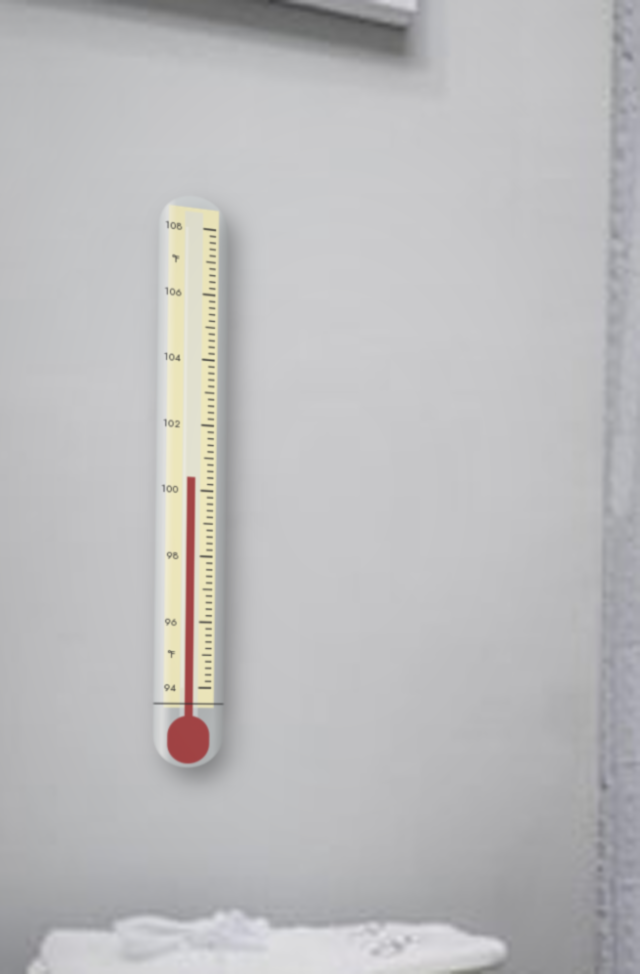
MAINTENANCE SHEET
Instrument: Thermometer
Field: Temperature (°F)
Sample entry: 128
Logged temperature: 100.4
